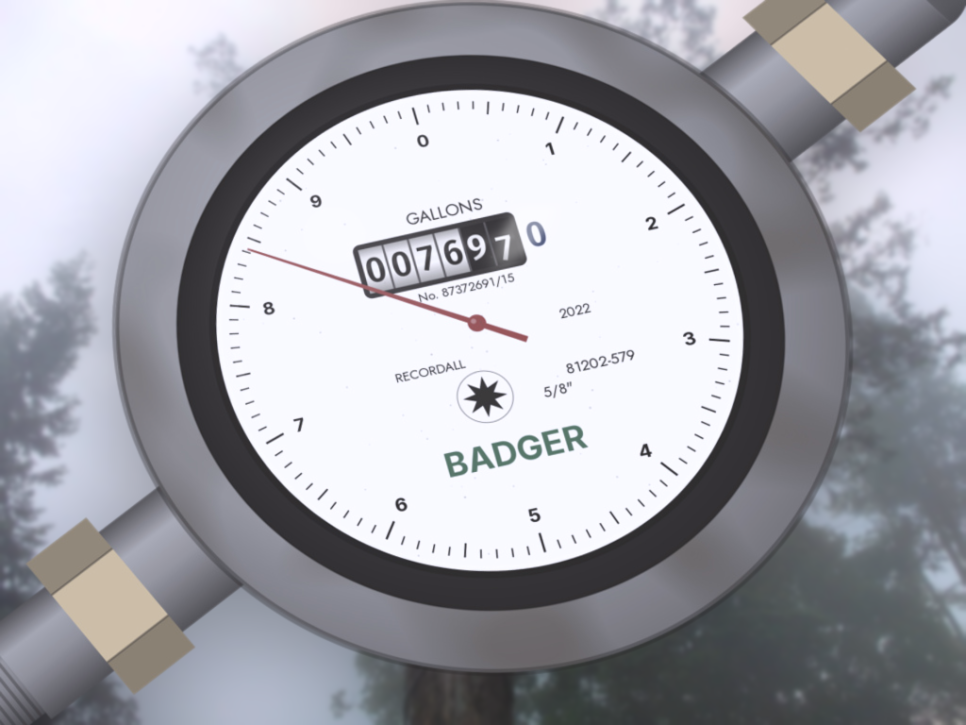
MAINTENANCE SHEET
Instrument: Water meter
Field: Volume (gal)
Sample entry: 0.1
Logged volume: 76968.4
